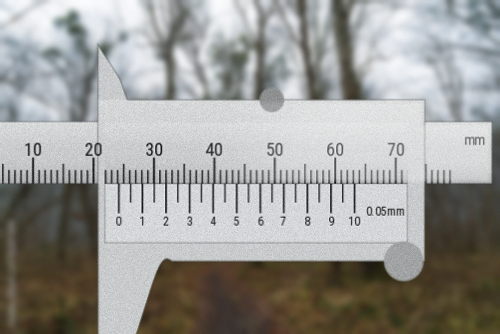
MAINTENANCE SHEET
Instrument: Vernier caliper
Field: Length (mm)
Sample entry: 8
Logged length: 24.2
